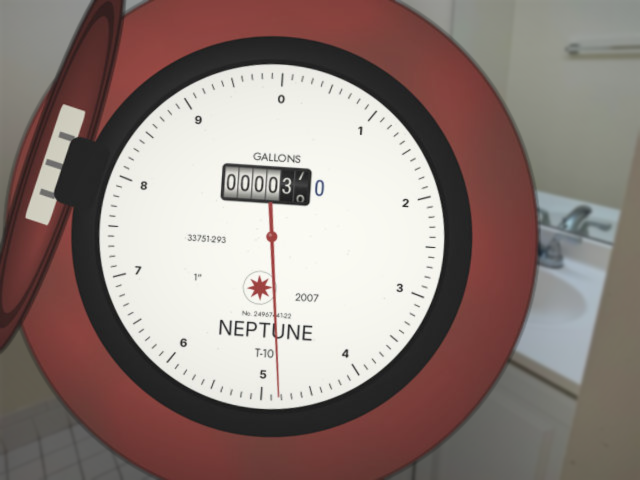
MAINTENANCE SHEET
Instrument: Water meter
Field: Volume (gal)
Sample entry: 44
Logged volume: 374.8
